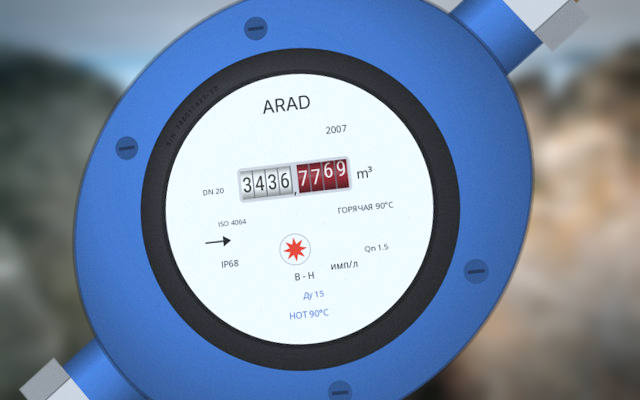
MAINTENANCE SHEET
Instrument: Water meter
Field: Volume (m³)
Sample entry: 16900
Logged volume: 3436.7769
